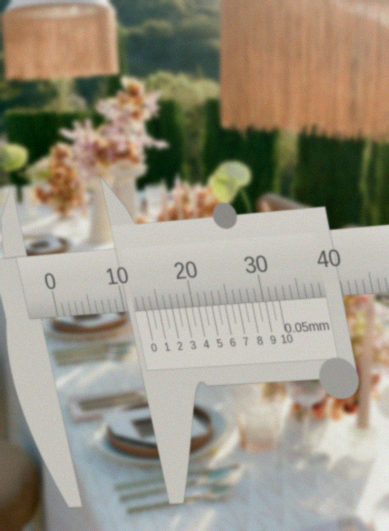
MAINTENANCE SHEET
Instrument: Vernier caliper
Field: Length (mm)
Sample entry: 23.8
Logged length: 13.2
